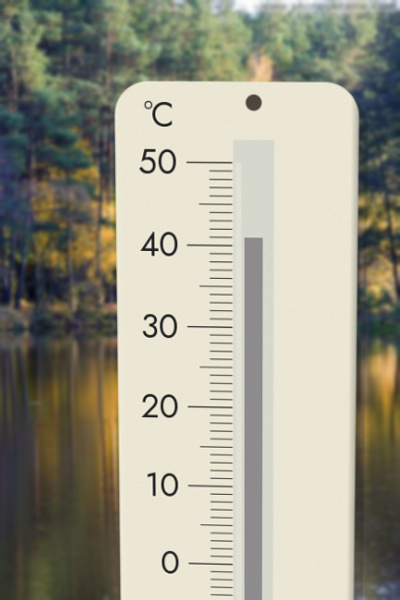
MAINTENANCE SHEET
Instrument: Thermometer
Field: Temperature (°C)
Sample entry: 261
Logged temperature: 41
